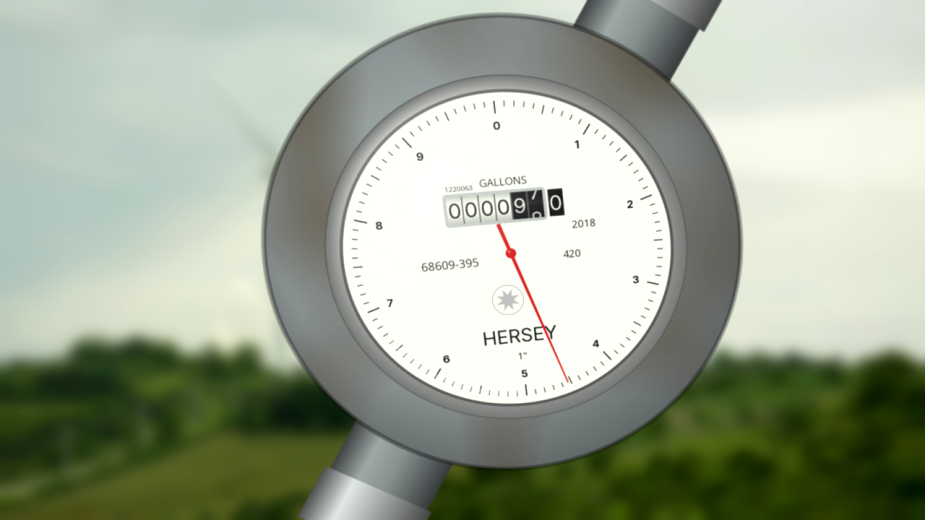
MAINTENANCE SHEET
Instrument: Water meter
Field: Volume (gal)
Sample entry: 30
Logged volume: 974.5
